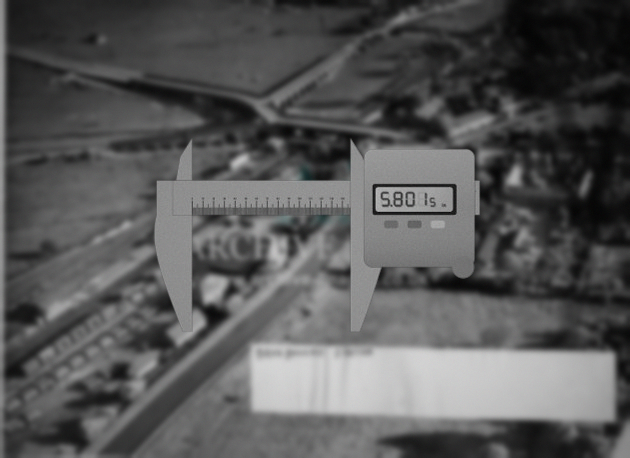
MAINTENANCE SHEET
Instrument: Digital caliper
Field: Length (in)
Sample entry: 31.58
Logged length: 5.8015
